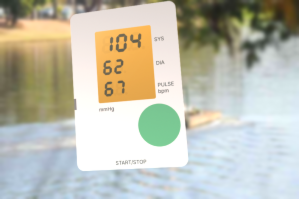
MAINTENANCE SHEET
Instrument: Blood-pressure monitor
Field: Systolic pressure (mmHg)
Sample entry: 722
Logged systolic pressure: 104
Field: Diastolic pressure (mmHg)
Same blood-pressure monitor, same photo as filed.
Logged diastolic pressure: 62
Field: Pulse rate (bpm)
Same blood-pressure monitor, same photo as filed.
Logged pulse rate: 67
